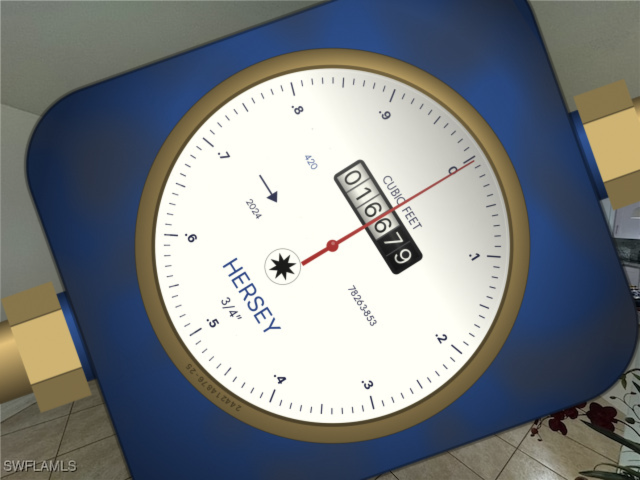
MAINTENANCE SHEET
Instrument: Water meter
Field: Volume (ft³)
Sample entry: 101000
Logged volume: 16679.00
